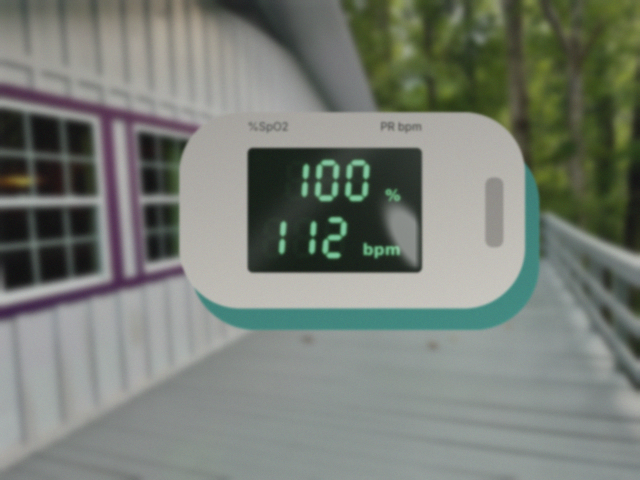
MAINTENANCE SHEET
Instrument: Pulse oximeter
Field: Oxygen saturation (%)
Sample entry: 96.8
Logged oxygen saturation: 100
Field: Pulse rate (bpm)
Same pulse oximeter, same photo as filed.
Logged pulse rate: 112
